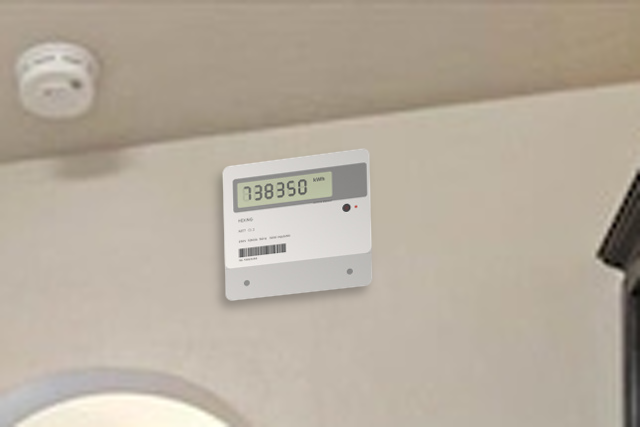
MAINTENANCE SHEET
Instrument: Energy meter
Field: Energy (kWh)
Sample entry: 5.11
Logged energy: 738350
